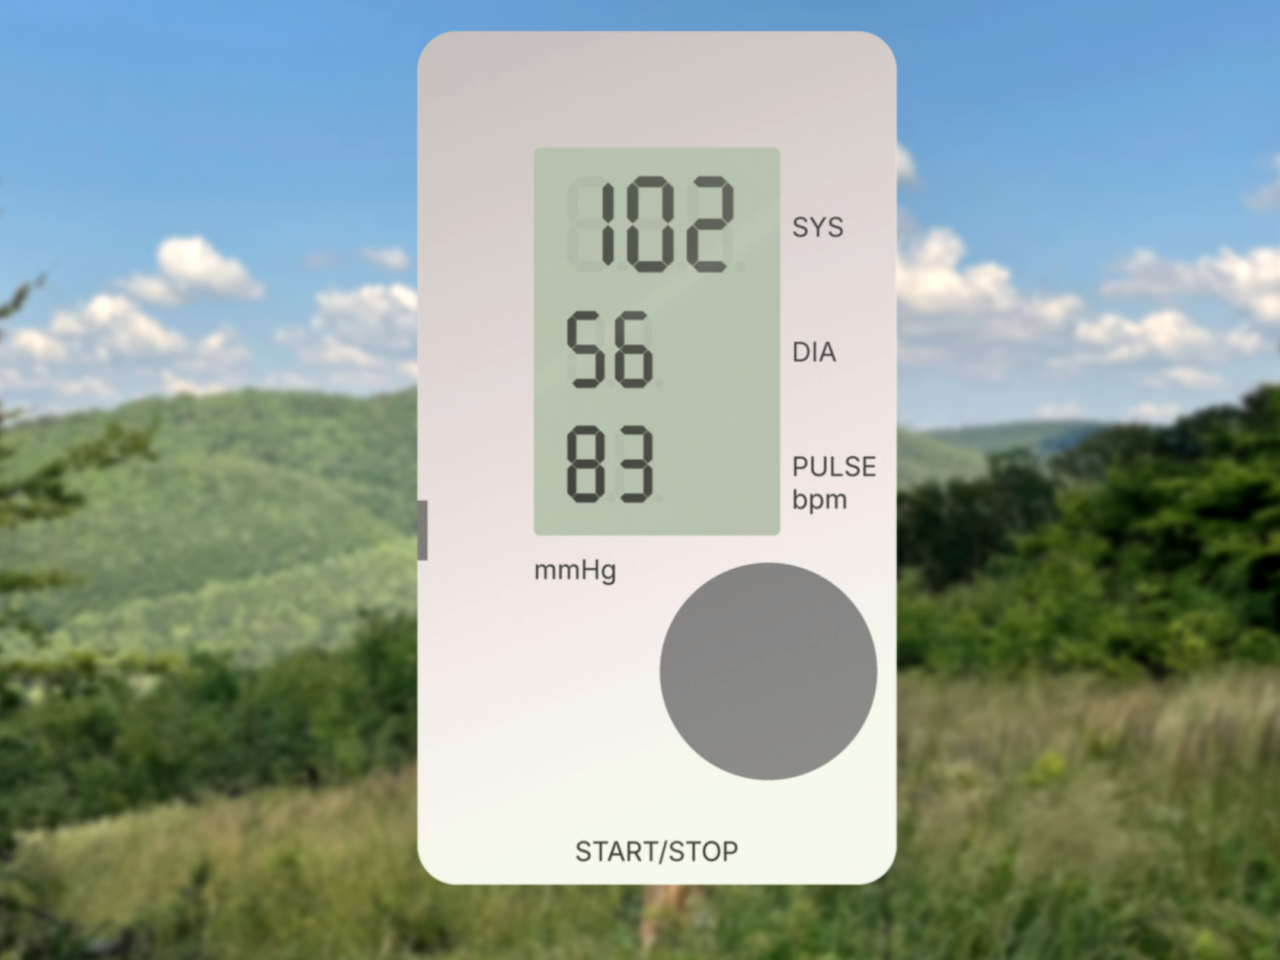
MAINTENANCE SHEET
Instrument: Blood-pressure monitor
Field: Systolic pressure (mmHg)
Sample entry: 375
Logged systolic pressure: 102
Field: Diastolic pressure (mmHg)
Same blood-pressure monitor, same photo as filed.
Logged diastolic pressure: 56
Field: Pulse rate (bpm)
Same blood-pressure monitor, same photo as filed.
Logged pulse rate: 83
